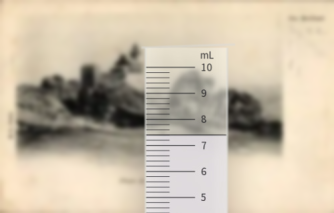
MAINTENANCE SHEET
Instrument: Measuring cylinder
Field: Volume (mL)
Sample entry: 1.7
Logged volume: 7.4
